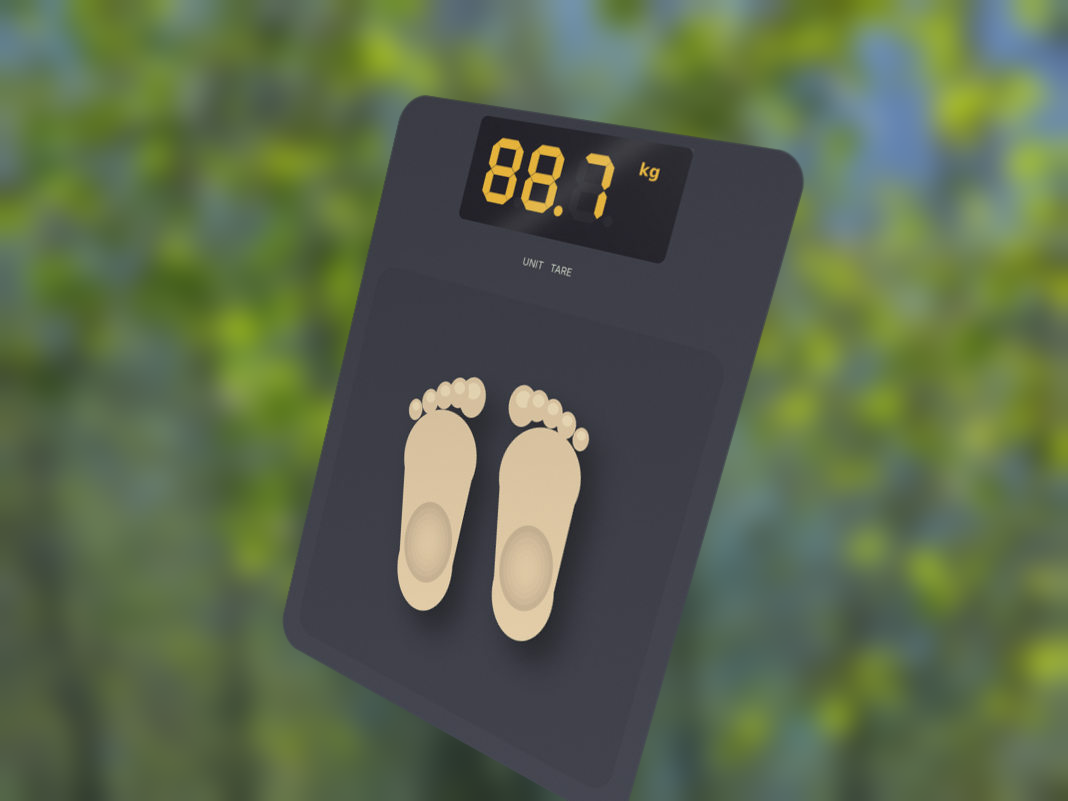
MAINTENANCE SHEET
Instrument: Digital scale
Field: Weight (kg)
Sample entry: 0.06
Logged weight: 88.7
